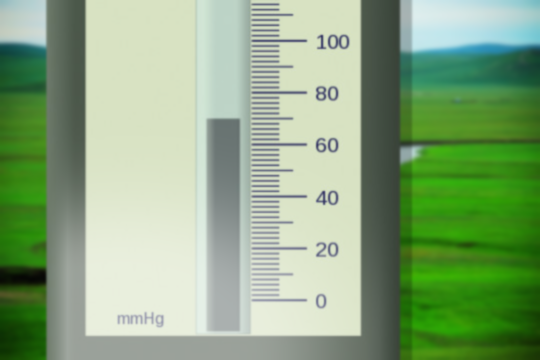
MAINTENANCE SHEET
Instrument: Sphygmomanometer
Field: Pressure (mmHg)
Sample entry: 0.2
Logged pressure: 70
